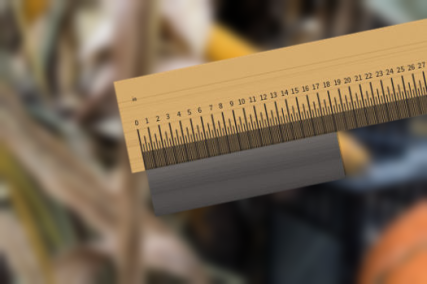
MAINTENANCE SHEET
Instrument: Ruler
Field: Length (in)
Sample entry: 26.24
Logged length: 18
